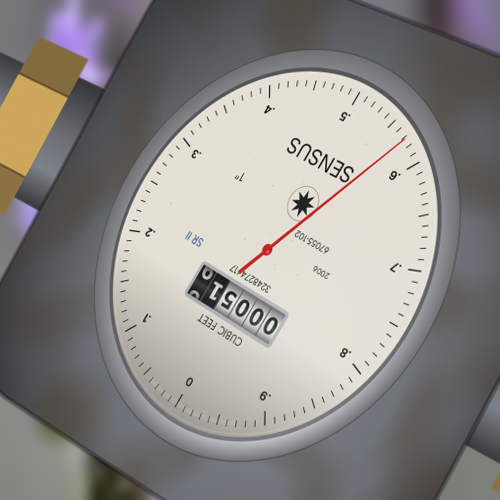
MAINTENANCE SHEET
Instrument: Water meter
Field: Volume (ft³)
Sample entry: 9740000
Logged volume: 518.57
